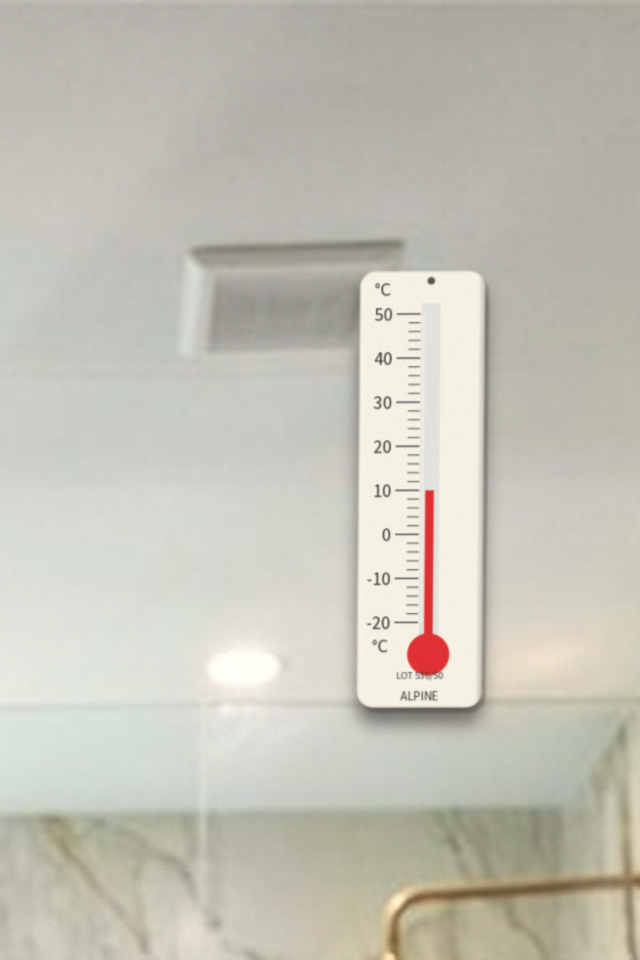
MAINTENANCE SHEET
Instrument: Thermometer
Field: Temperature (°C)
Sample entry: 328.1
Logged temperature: 10
